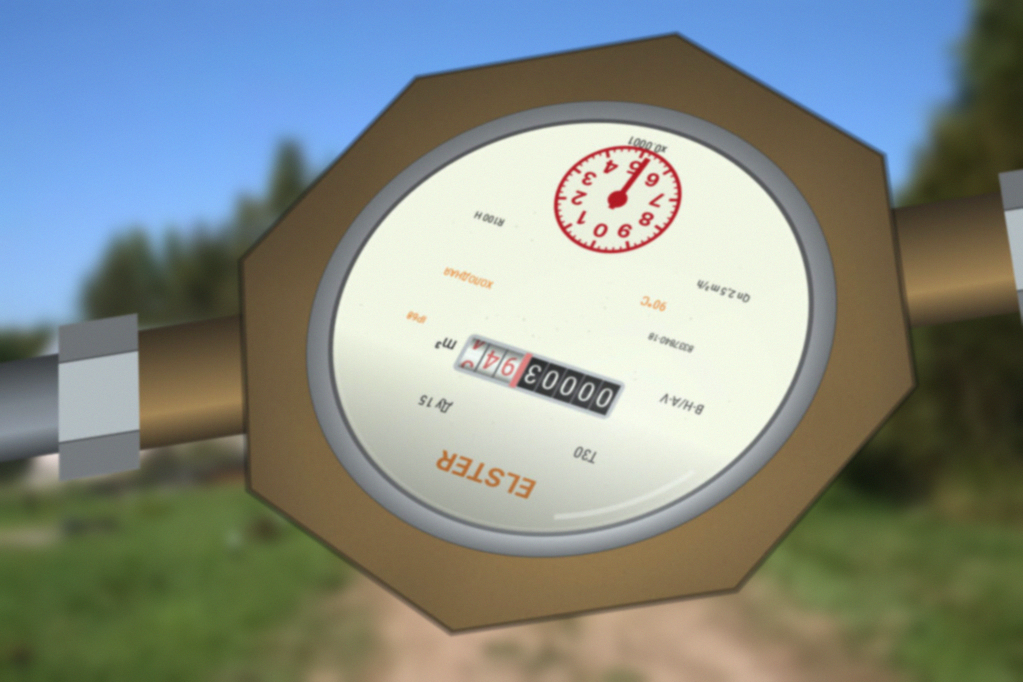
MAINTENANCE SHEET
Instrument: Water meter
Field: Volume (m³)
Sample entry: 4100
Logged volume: 3.9435
